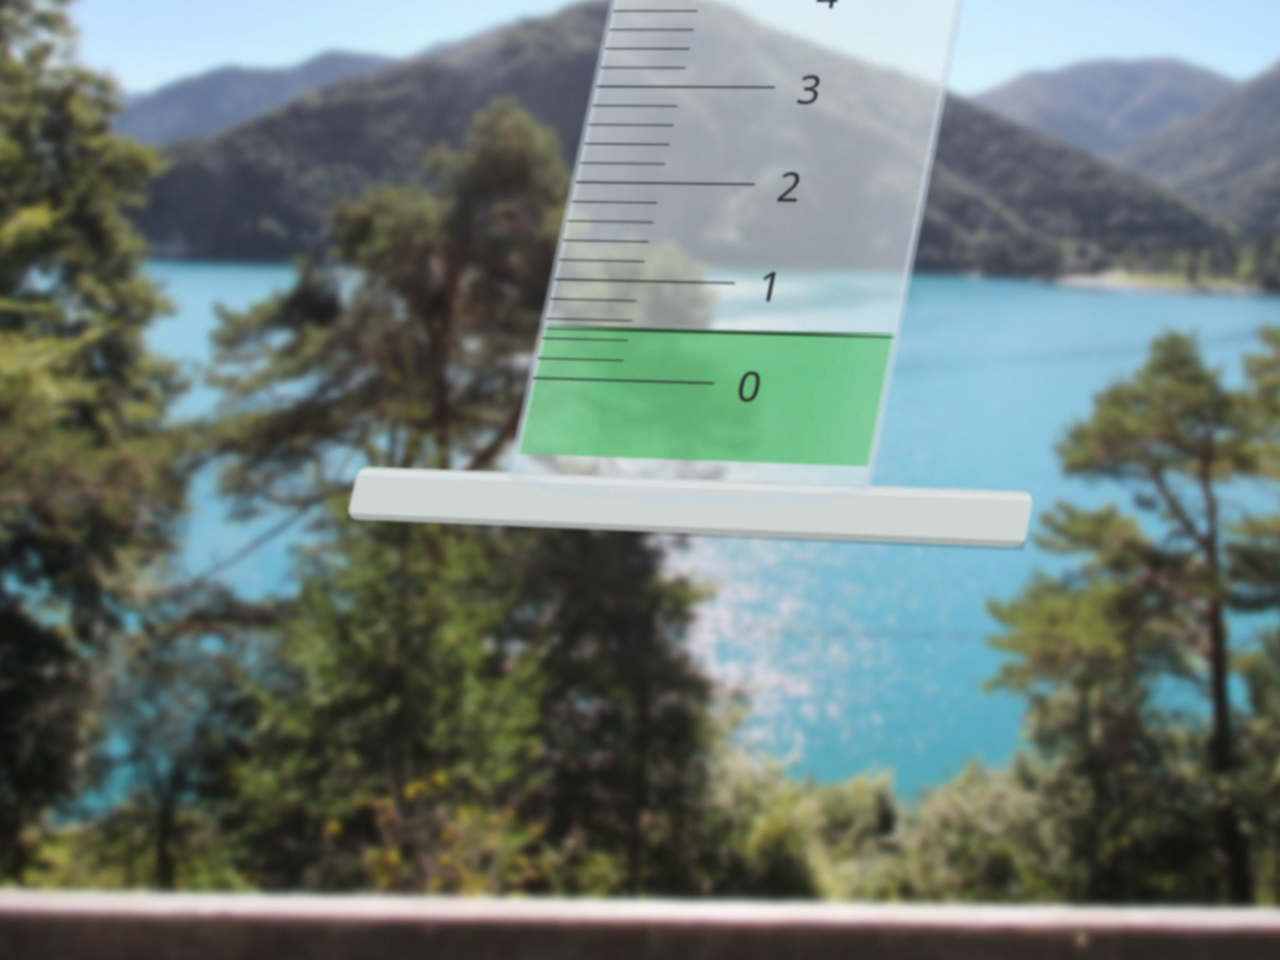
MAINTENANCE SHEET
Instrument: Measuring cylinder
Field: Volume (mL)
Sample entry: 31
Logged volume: 0.5
